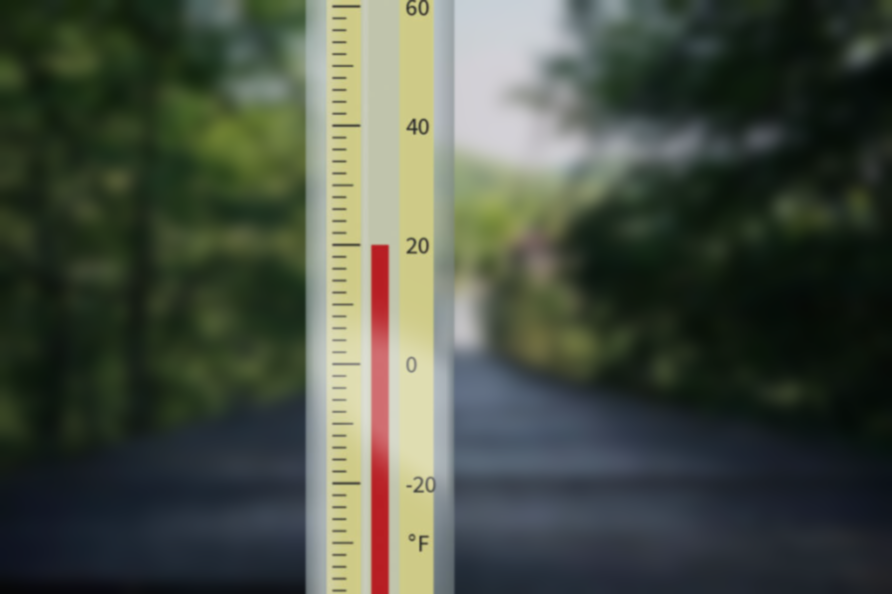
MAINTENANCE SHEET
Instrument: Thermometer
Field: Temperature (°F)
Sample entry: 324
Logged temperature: 20
